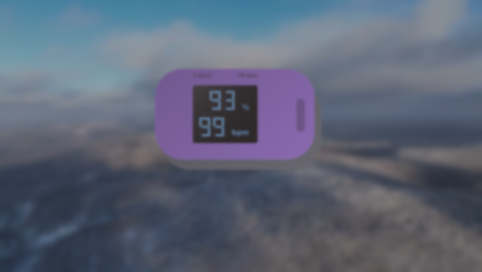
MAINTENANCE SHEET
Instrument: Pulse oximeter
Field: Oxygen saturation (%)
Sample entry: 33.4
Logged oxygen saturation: 93
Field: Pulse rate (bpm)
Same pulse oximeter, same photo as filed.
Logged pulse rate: 99
